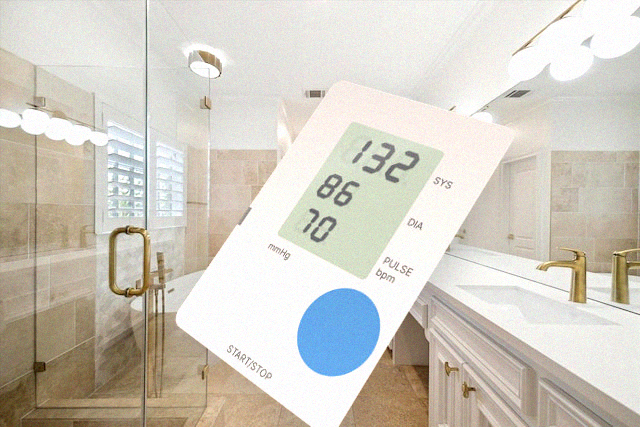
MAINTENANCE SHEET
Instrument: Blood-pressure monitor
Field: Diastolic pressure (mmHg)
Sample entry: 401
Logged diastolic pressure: 86
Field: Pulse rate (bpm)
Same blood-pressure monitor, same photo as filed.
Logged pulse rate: 70
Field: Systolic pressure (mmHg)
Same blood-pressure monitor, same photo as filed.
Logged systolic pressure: 132
